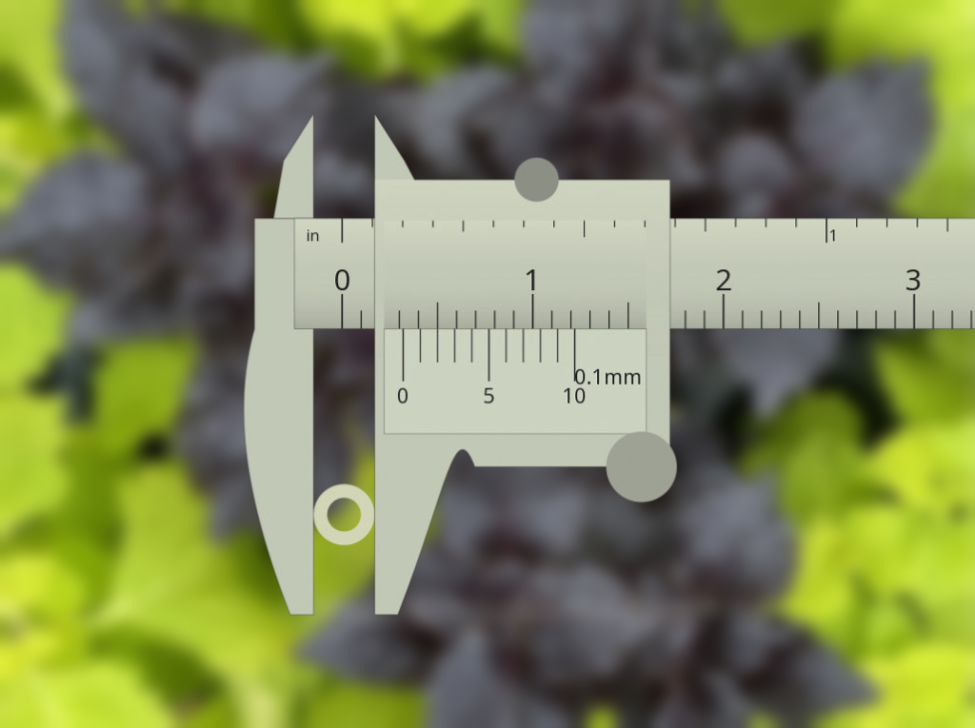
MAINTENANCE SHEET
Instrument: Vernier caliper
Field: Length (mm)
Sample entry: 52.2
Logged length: 3.2
